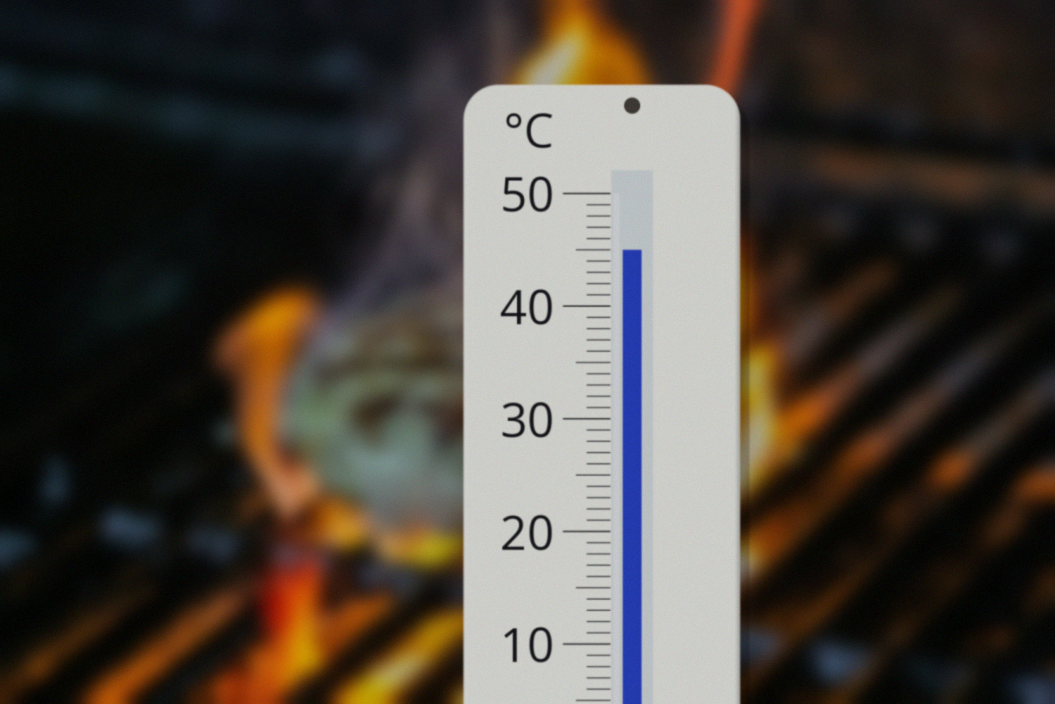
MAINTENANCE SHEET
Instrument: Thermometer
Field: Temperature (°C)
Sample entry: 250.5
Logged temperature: 45
